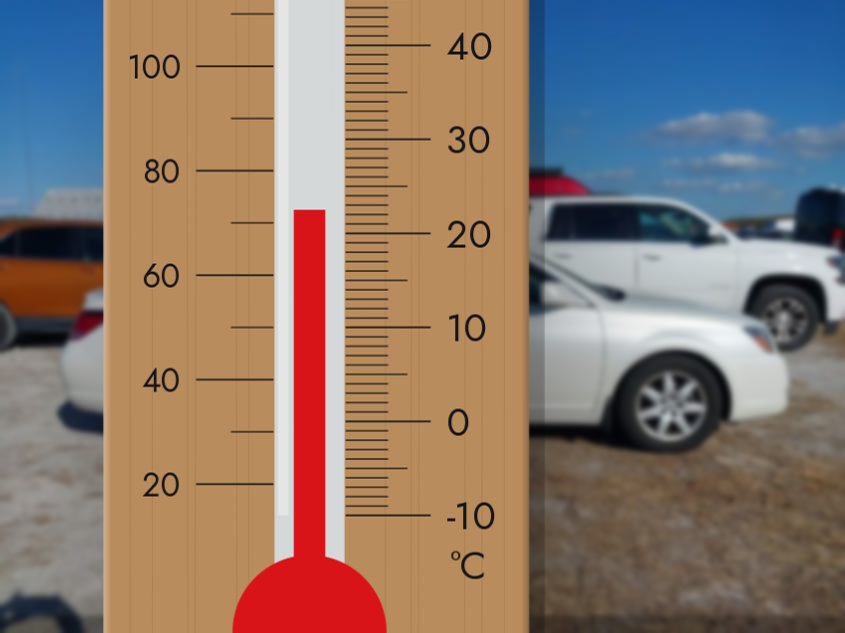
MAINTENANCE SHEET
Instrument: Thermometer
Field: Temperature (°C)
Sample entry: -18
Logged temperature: 22.5
